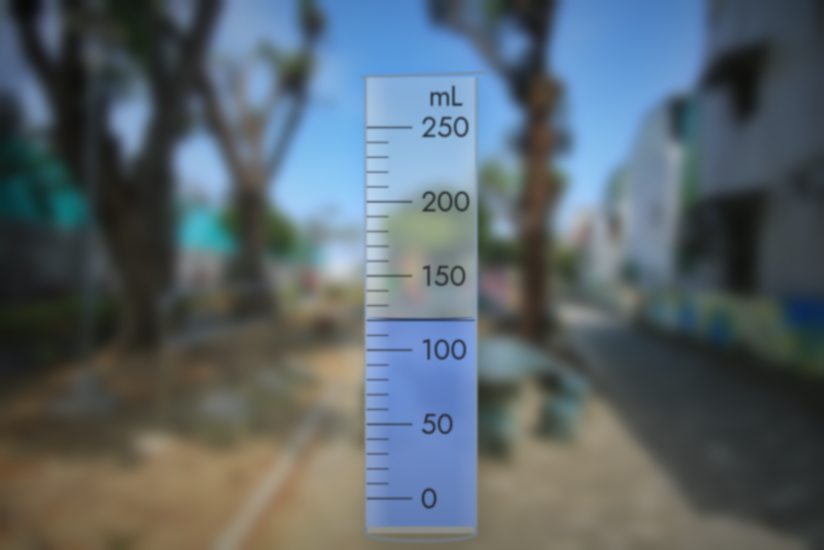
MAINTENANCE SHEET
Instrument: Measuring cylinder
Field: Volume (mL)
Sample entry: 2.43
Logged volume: 120
